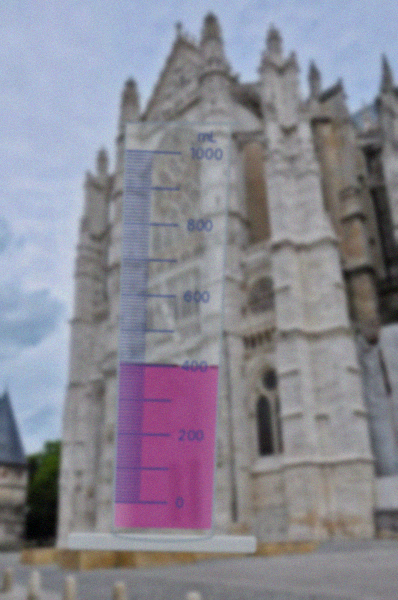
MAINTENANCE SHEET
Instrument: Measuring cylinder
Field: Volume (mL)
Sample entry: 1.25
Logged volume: 400
